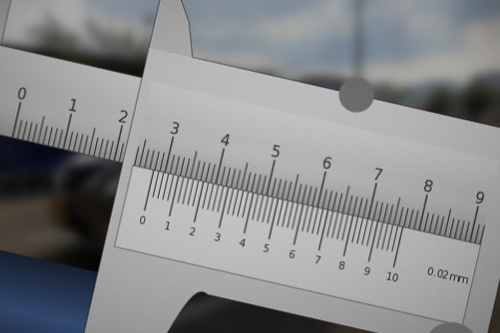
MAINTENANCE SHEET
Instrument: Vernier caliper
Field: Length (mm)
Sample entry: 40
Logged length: 27.8
